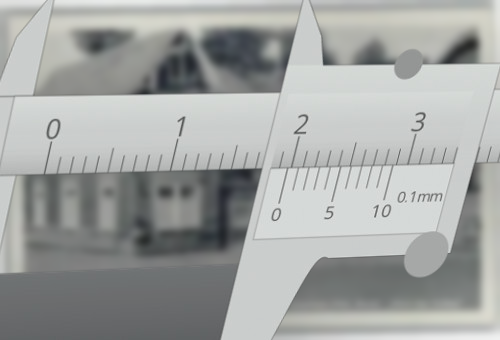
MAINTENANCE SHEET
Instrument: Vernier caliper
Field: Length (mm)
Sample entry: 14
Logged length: 19.7
